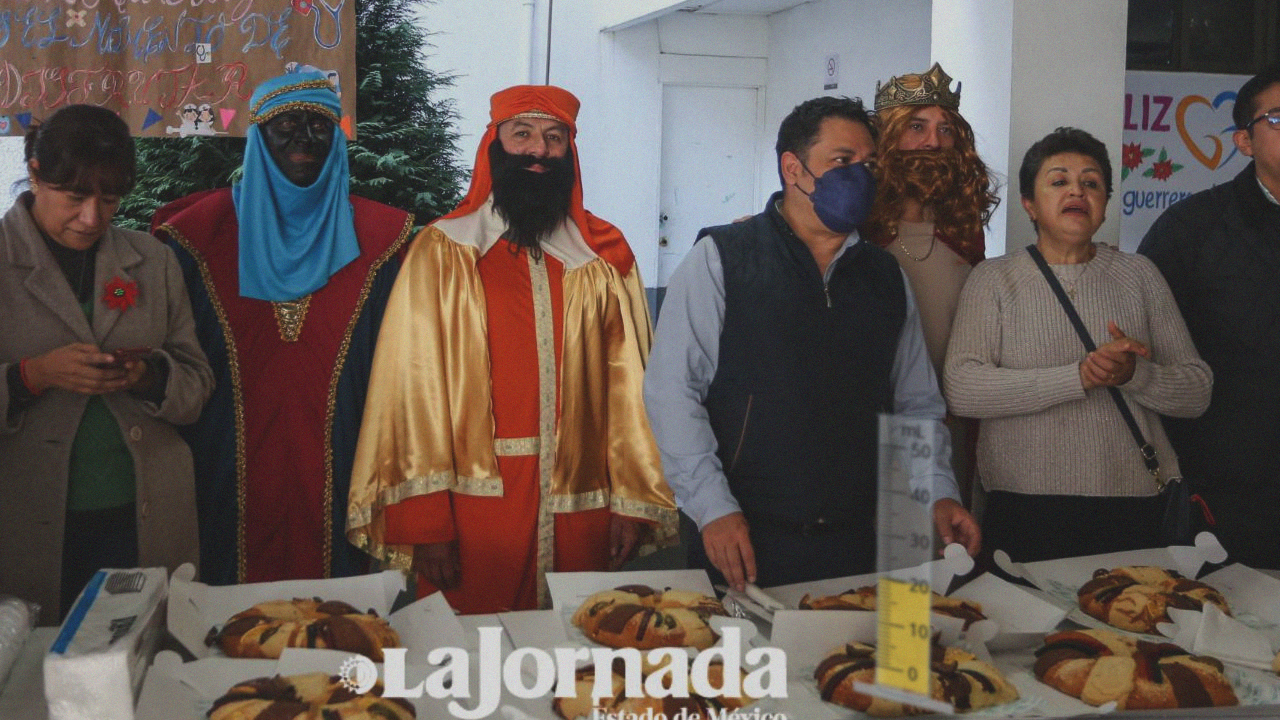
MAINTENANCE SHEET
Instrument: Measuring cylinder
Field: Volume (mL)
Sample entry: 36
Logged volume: 20
